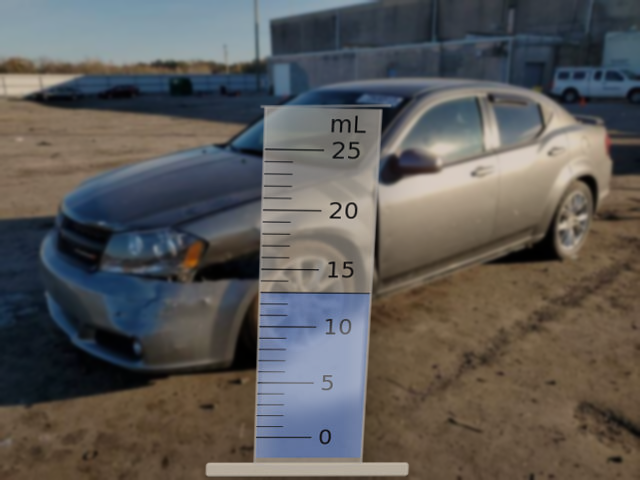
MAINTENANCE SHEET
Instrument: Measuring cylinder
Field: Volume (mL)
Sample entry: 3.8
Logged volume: 13
